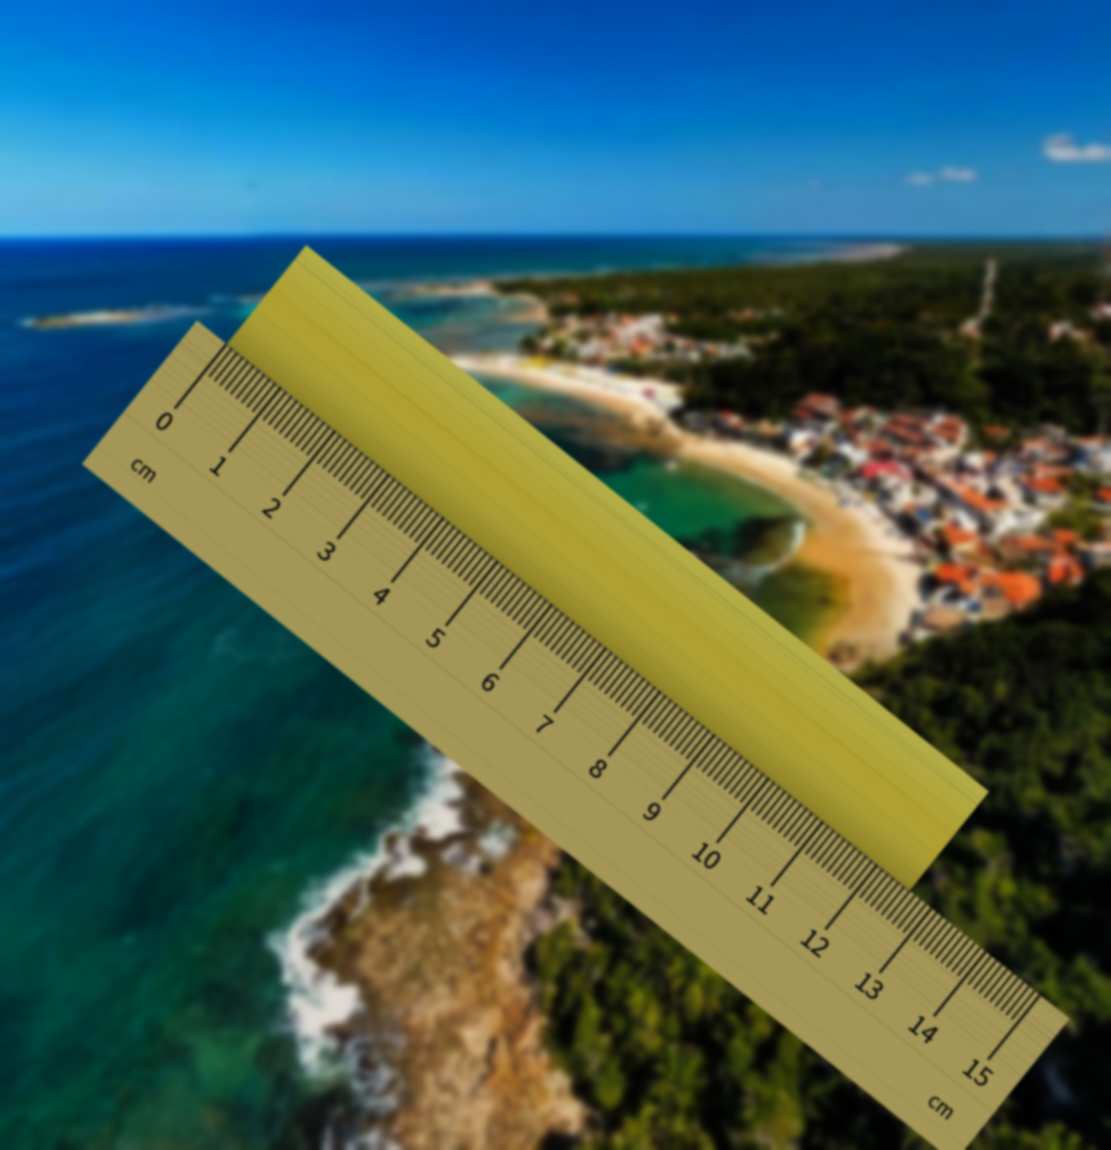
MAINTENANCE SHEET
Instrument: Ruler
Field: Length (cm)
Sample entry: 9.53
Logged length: 12.6
